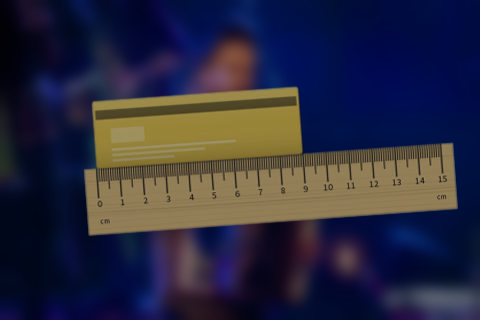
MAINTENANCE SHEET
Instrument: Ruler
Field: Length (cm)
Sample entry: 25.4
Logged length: 9
